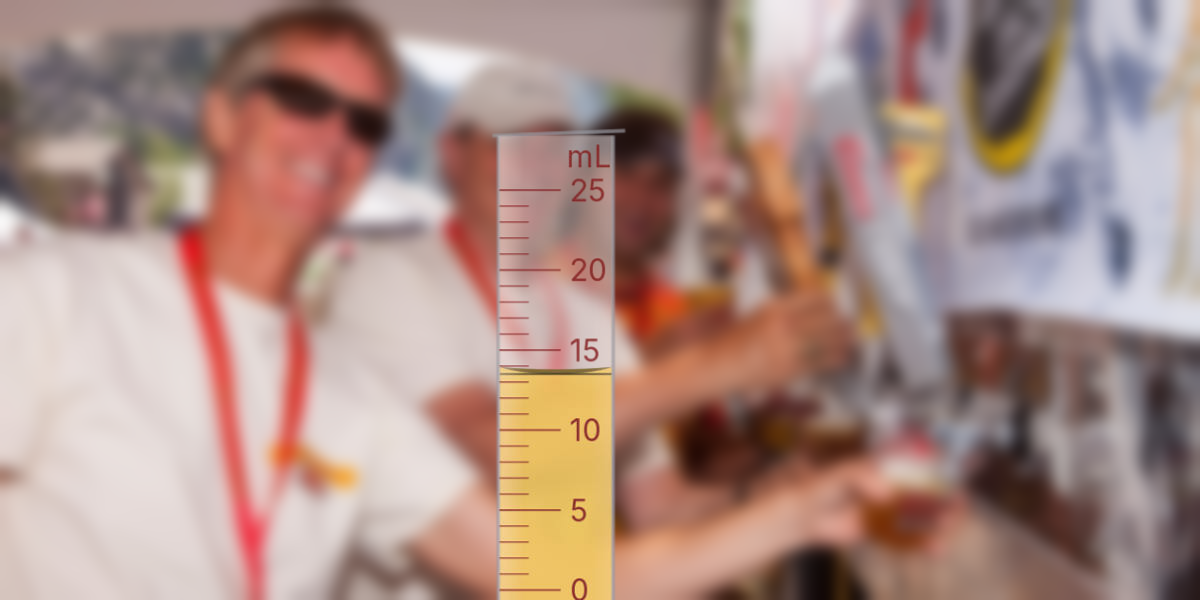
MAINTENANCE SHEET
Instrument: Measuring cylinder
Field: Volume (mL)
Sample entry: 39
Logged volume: 13.5
